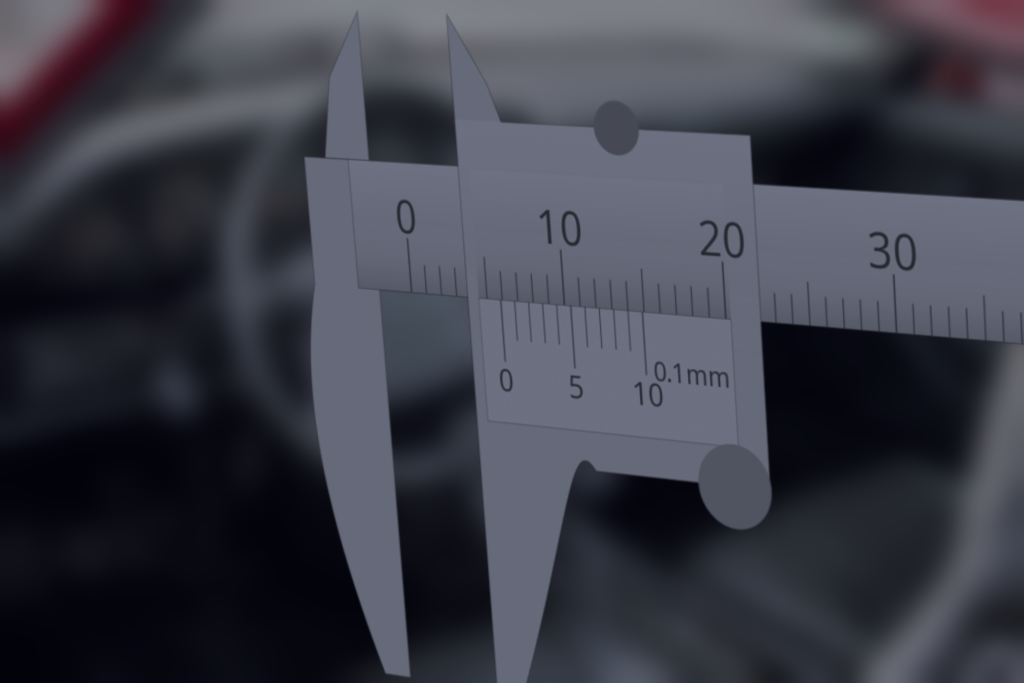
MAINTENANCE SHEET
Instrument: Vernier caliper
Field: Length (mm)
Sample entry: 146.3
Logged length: 5.9
